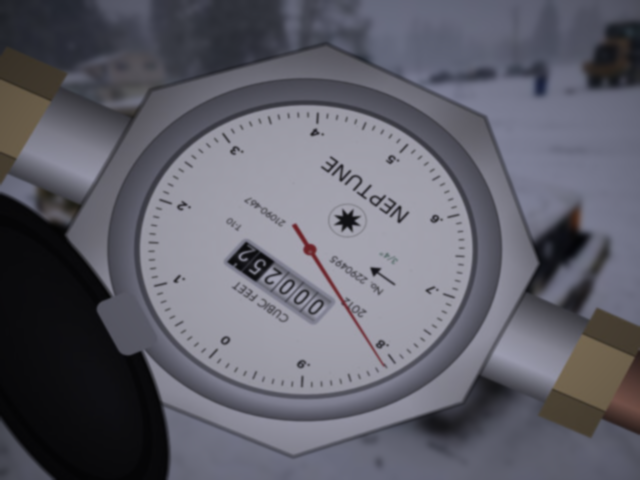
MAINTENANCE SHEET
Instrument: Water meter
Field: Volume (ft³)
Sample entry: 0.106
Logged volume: 251.81
